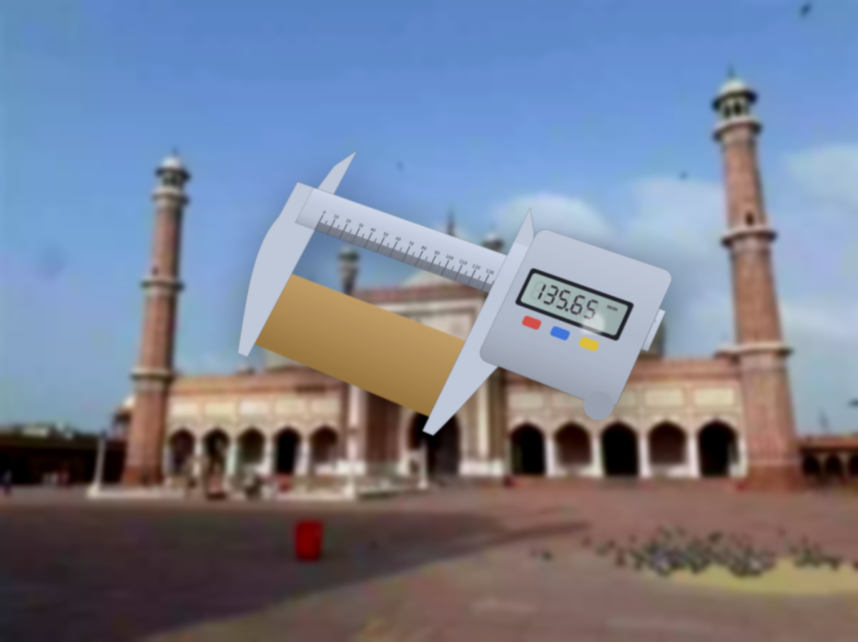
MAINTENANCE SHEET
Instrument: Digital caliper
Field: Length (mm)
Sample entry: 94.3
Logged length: 135.65
